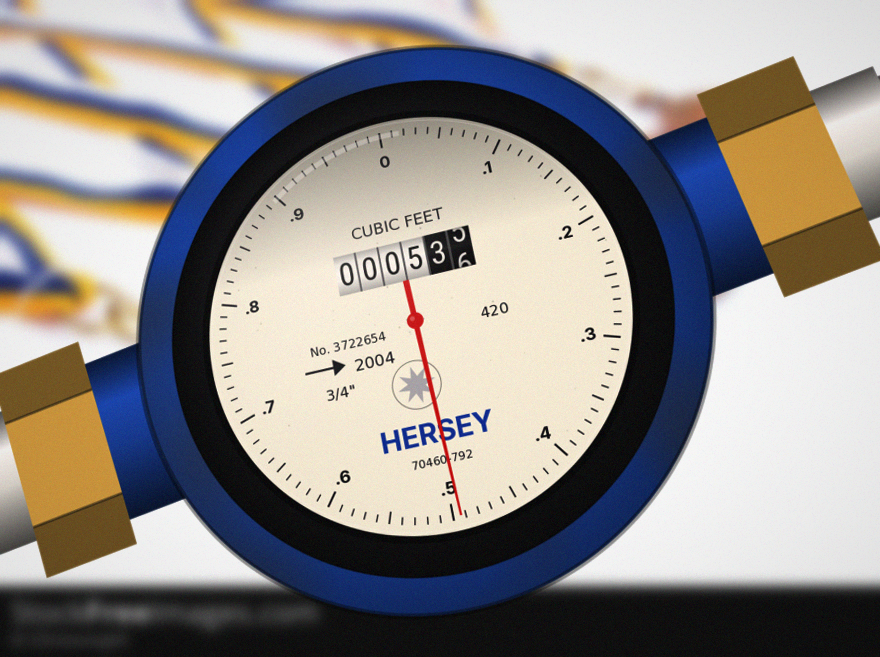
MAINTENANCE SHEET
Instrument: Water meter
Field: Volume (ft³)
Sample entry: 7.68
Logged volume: 535.49
